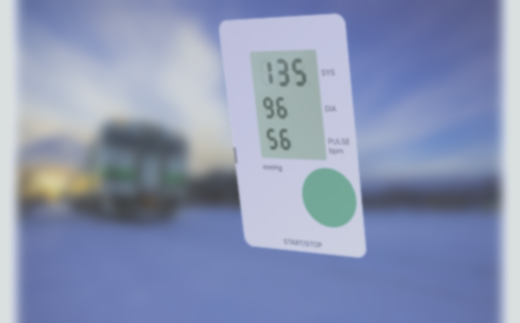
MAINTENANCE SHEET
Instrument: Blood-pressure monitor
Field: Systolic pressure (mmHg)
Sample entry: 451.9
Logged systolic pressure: 135
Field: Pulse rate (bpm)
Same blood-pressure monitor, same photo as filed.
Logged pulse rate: 56
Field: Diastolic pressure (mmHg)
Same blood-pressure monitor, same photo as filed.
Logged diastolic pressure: 96
